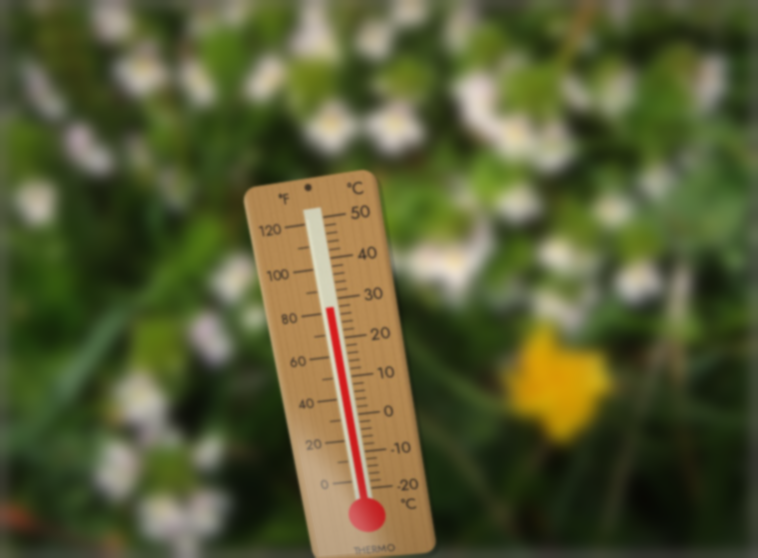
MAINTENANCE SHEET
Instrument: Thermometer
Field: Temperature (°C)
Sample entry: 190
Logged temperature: 28
